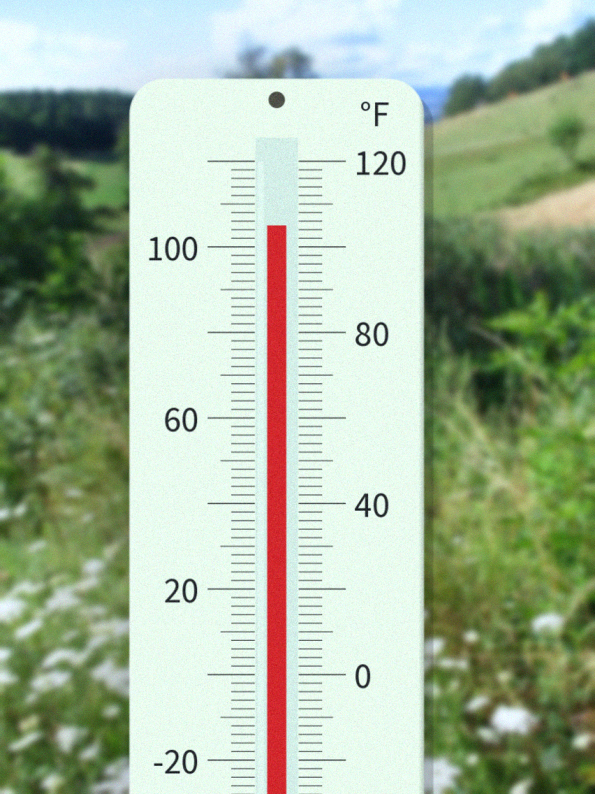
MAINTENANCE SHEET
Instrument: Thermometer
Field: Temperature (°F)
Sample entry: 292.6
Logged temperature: 105
